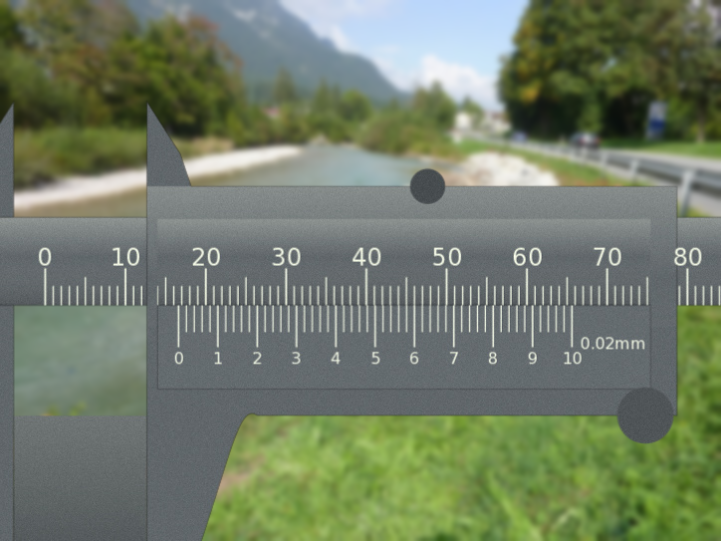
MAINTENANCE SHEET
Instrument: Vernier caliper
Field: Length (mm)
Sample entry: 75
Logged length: 16.6
